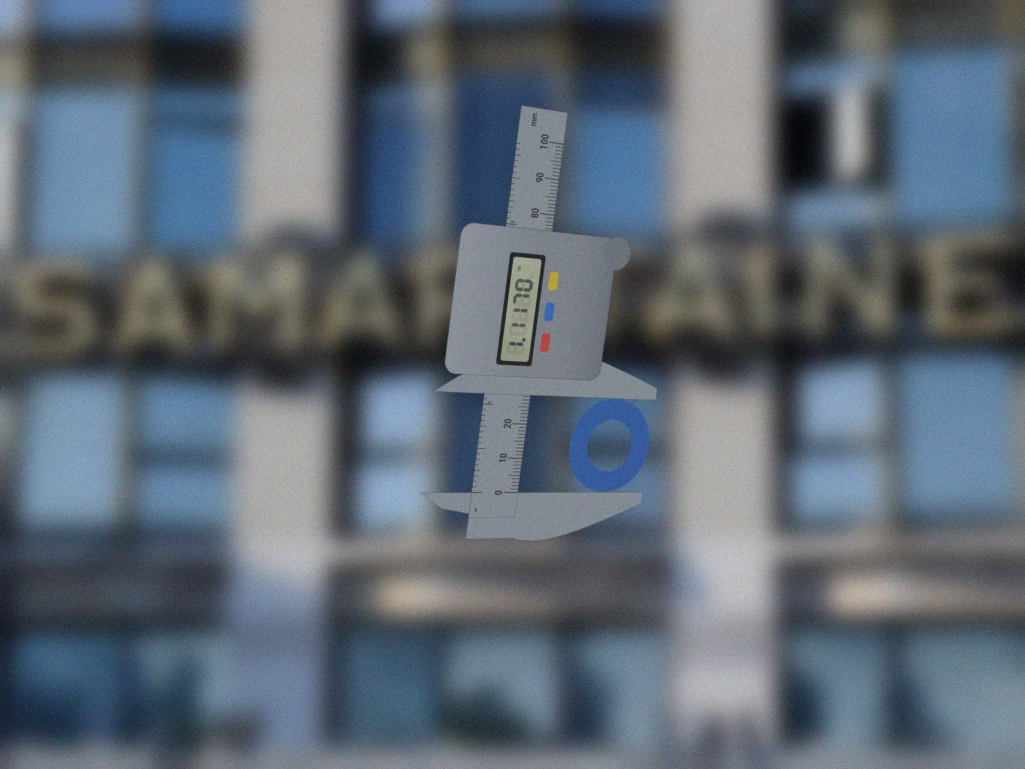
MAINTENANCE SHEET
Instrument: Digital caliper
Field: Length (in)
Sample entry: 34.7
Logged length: 1.1170
